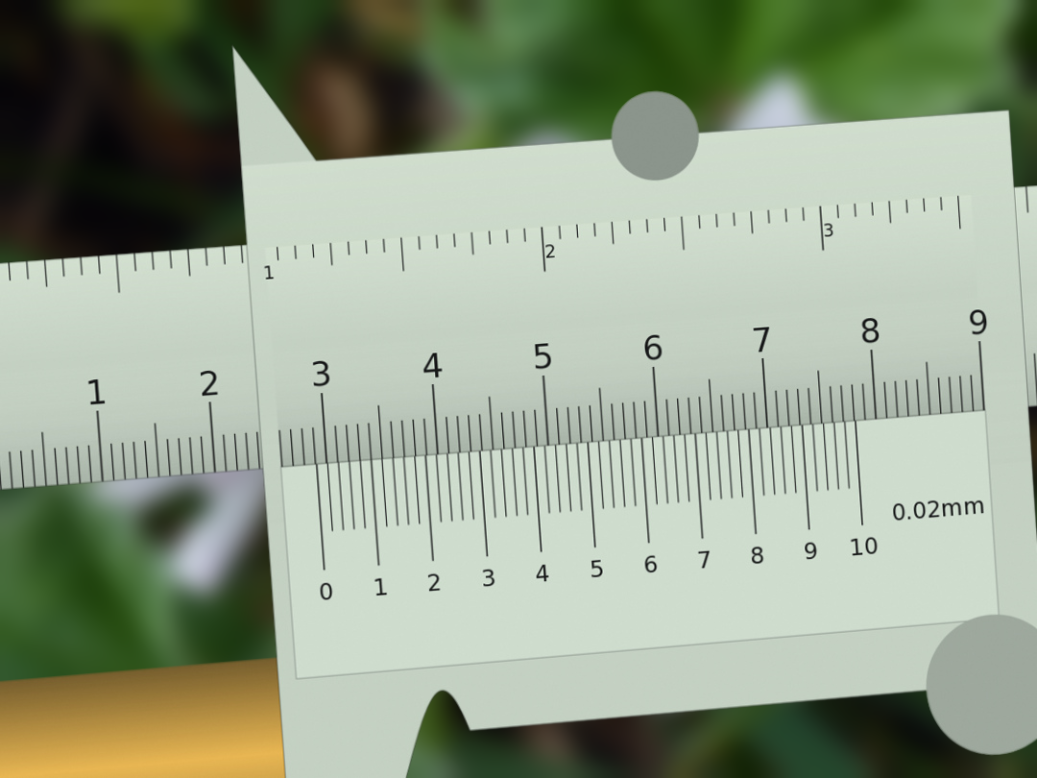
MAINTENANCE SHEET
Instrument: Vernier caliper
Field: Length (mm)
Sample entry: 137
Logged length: 29.1
